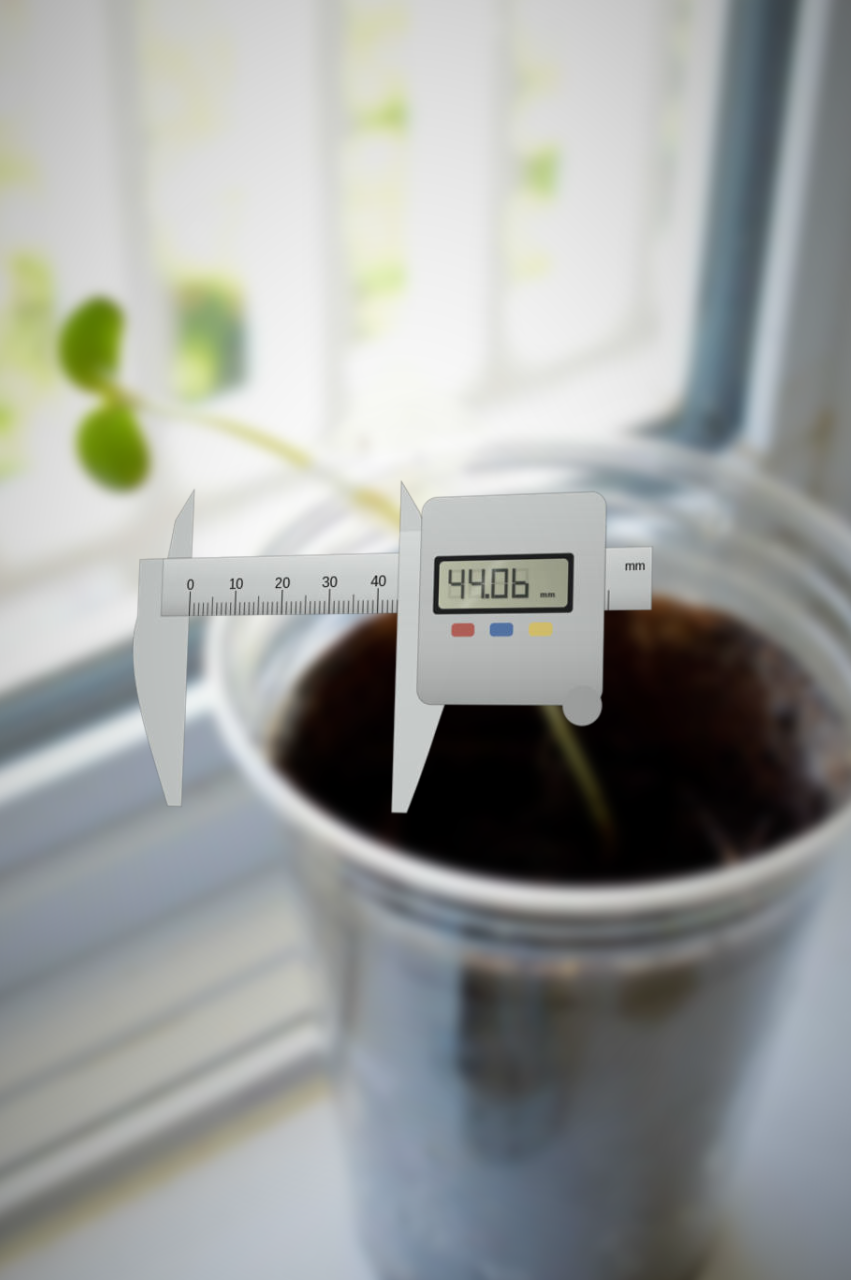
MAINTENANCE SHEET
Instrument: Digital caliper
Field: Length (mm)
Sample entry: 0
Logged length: 44.06
